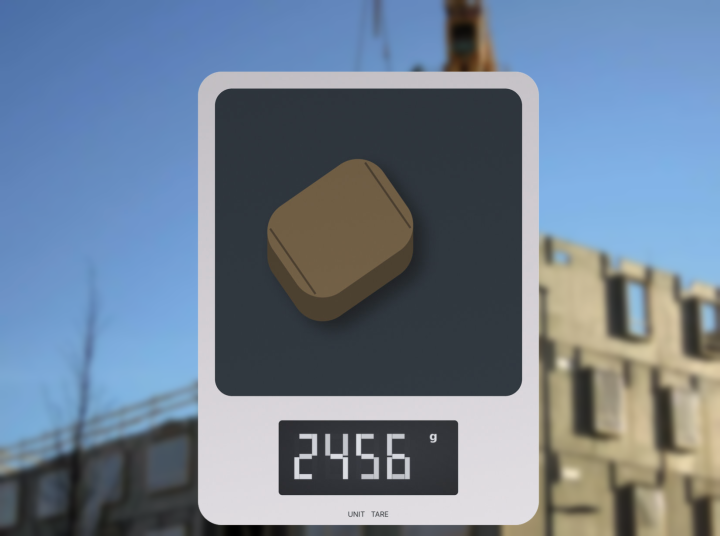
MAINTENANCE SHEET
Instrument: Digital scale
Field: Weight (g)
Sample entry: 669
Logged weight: 2456
